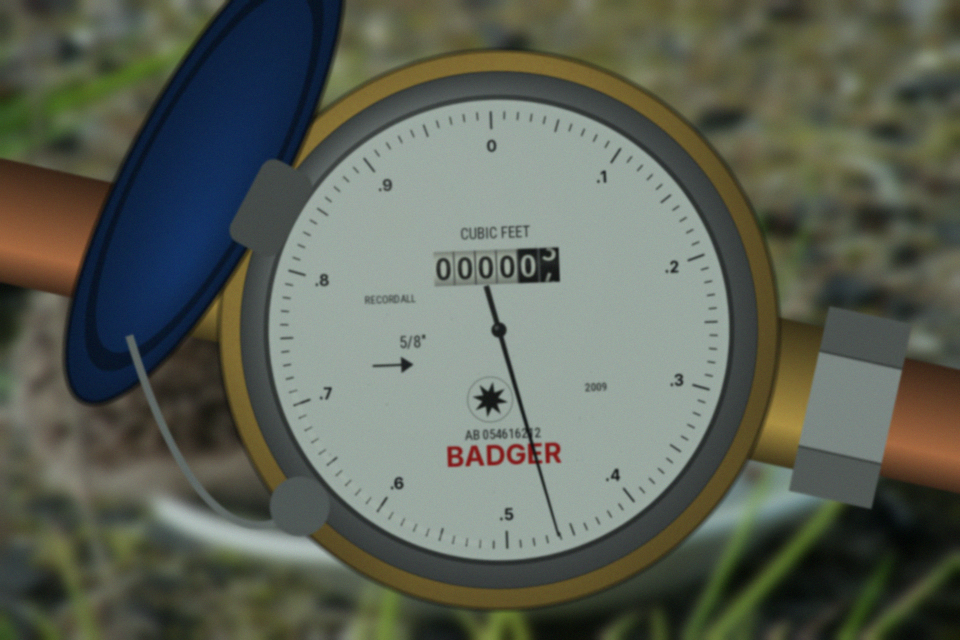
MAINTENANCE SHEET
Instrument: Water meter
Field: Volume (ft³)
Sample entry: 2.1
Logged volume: 3.46
